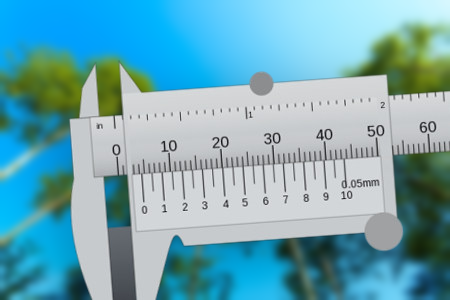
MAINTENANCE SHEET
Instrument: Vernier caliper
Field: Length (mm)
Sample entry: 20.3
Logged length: 4.5
